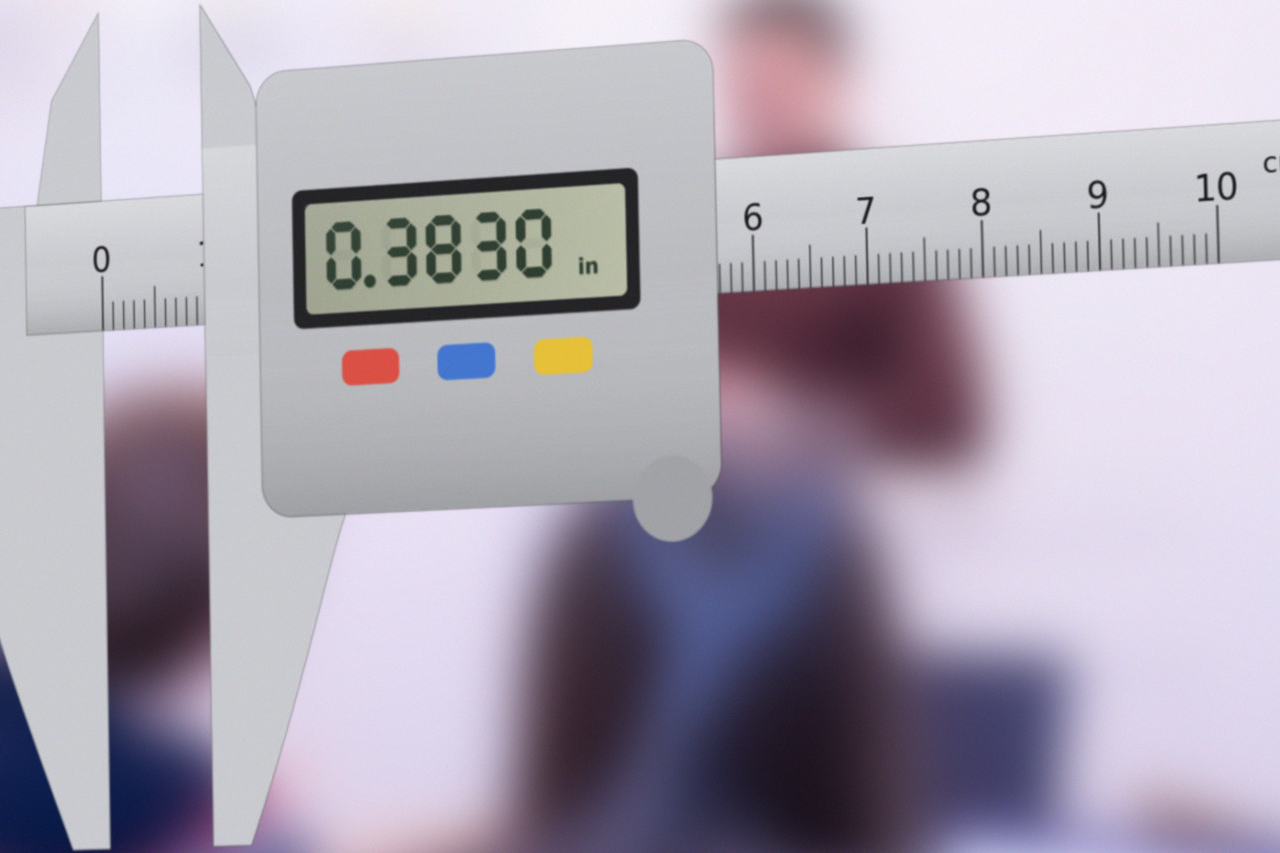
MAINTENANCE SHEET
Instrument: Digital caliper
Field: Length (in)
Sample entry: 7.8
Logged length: 0.3830
